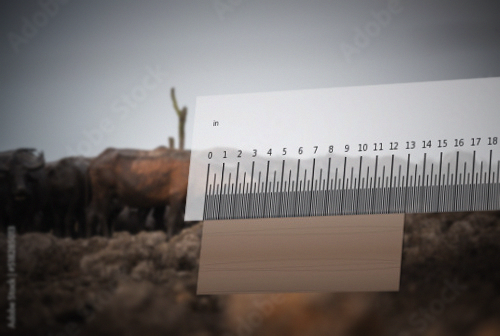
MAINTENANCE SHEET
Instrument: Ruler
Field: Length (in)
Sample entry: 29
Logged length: 13
